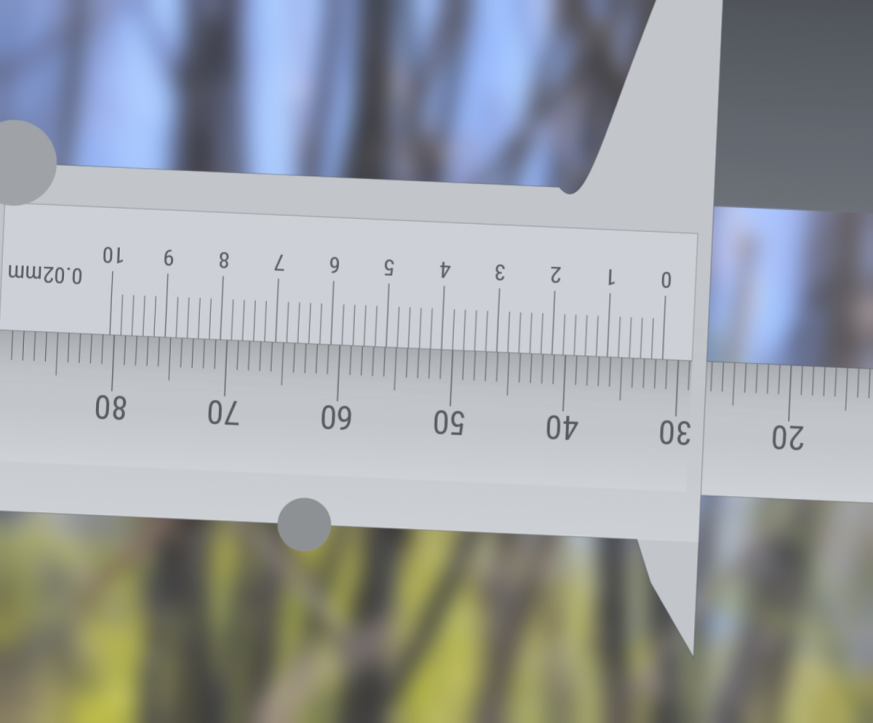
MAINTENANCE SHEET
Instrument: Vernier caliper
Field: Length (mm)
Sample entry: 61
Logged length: 31.4
